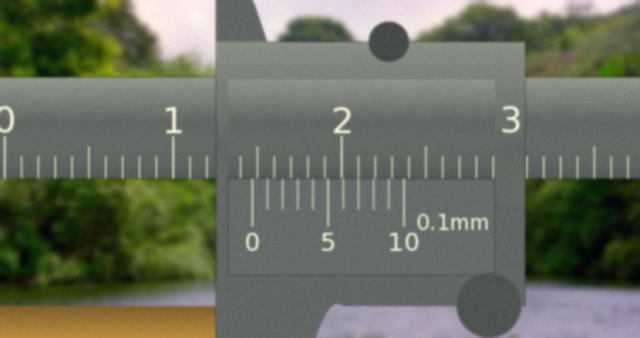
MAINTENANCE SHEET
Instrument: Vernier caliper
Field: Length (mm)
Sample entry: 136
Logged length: 14.7
